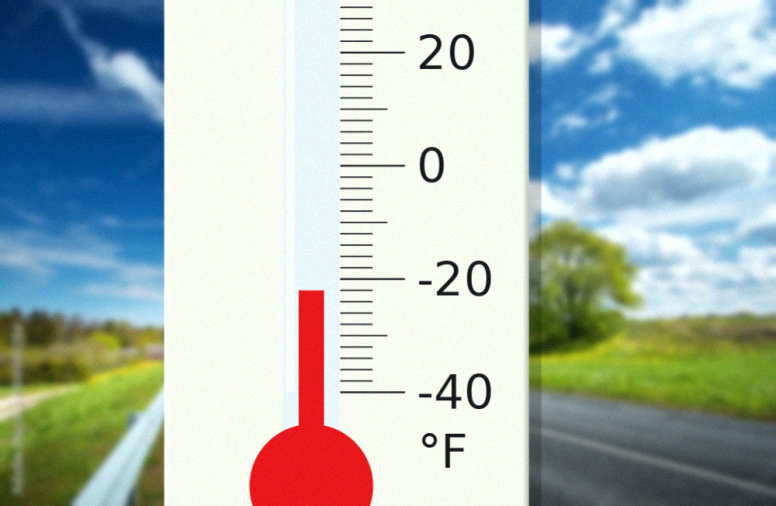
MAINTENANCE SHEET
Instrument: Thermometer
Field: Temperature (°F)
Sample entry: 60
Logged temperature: -22
